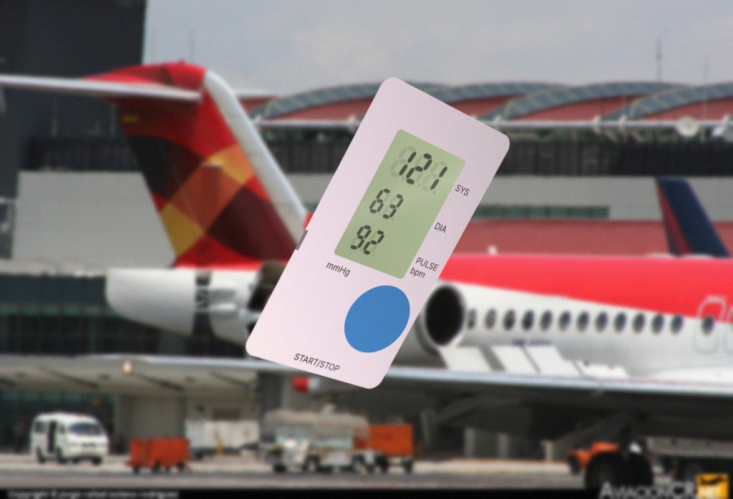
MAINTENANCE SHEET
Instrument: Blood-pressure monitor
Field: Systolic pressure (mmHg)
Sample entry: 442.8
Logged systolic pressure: 121
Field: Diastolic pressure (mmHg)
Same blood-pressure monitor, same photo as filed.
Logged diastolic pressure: 63
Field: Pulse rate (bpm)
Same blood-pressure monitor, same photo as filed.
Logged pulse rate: 92
